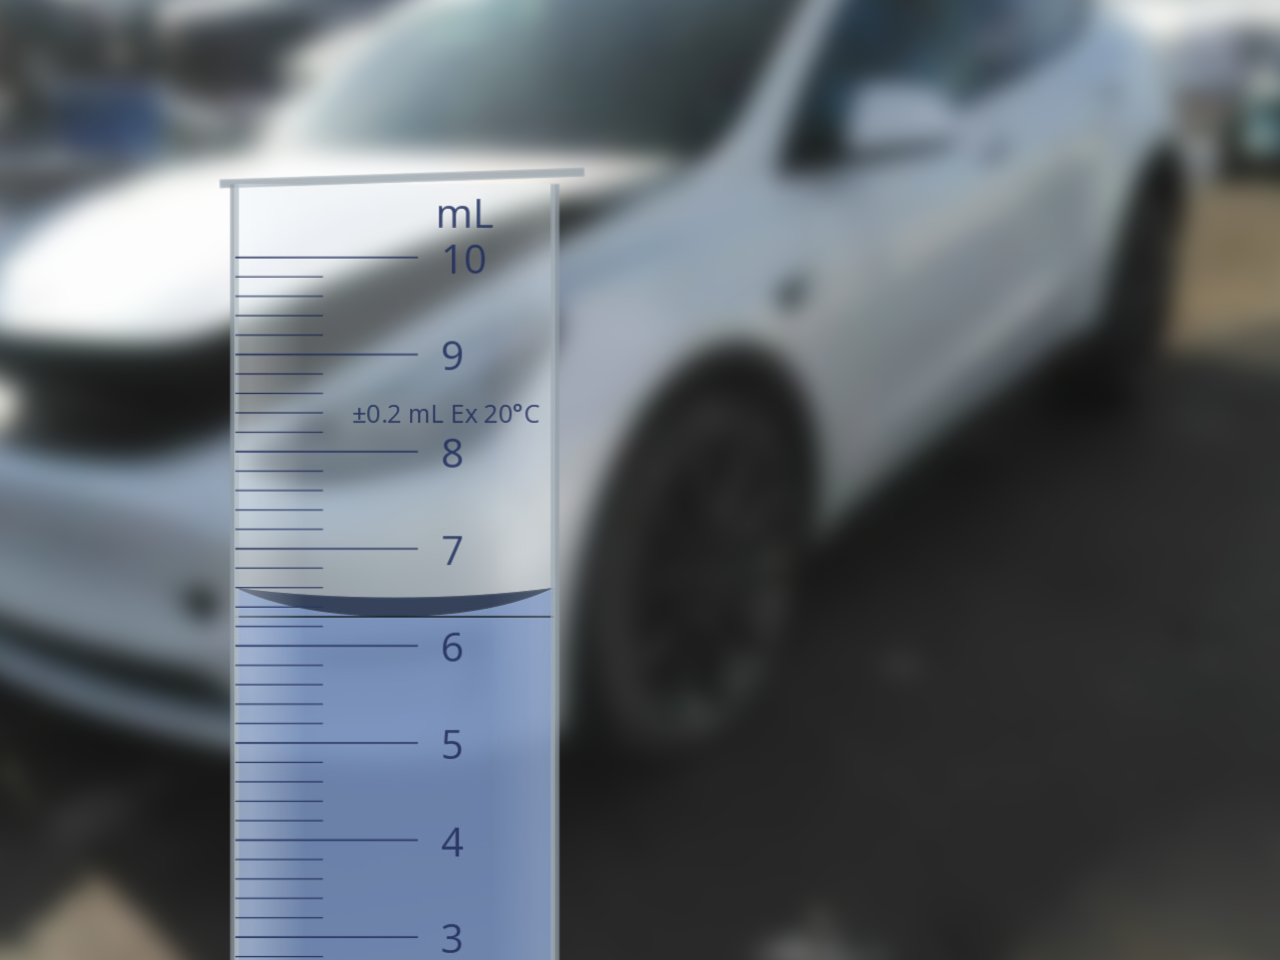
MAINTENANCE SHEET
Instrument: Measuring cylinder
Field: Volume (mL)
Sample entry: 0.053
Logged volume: 6.3
